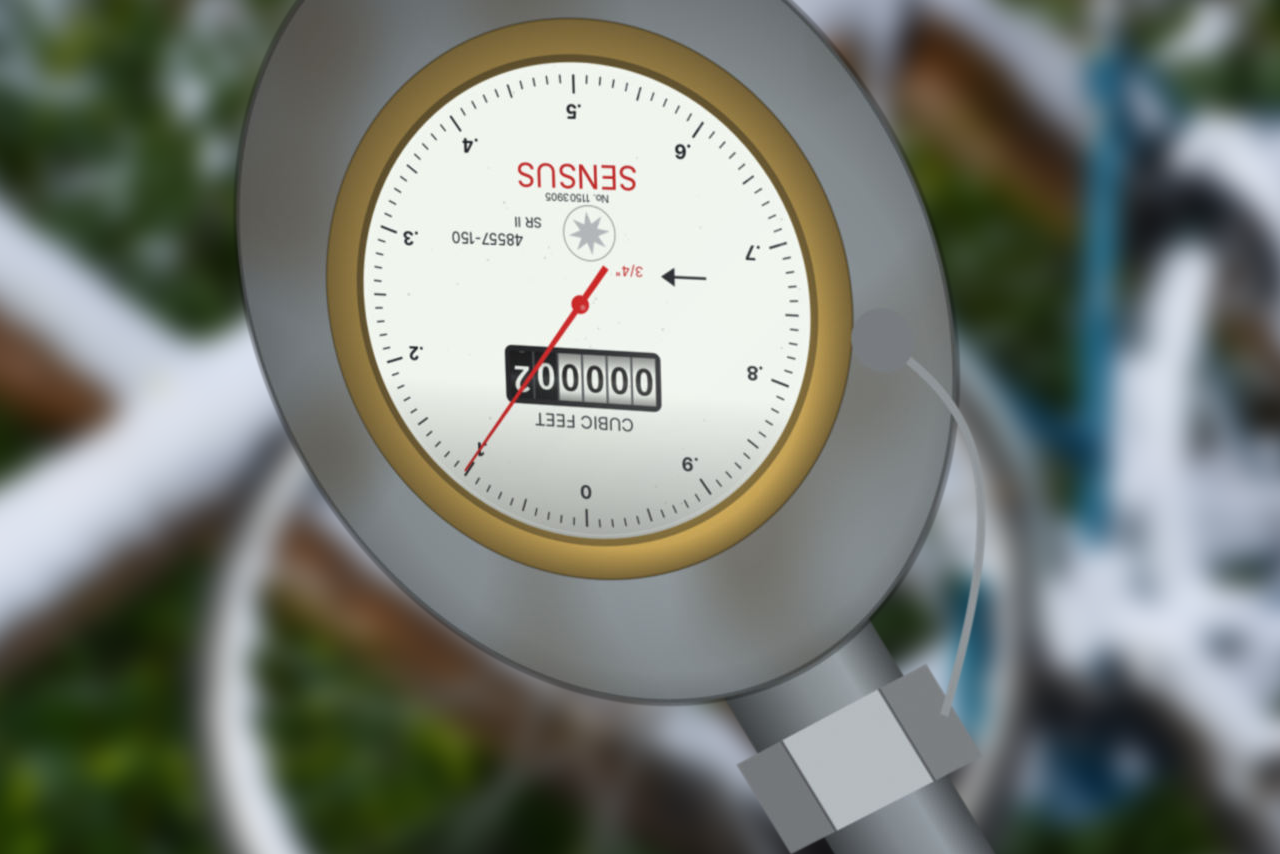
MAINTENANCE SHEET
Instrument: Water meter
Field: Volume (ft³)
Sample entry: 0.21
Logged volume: 2.10
